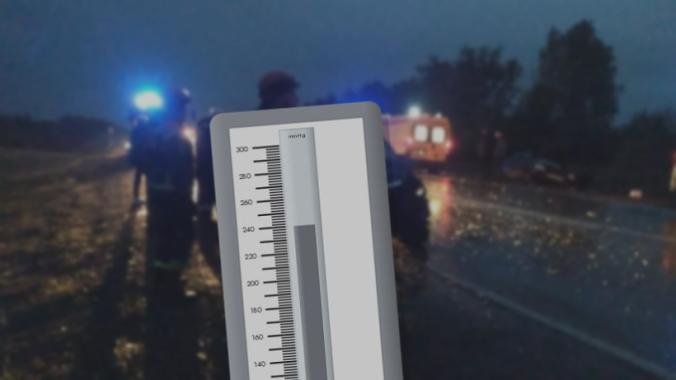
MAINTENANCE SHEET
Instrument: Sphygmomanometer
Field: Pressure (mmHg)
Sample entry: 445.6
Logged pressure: 240
